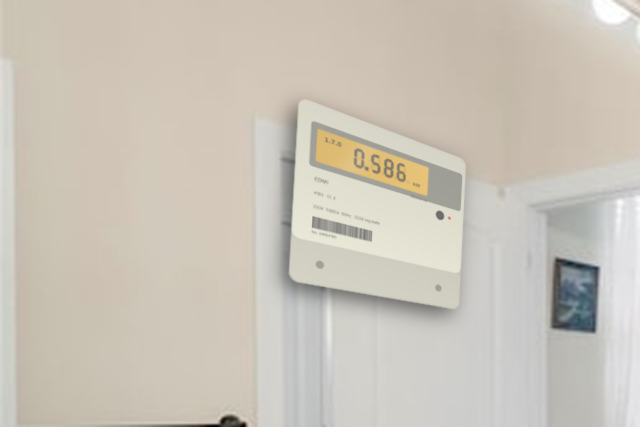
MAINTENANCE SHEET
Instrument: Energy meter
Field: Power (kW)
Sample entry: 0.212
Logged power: 0.586
